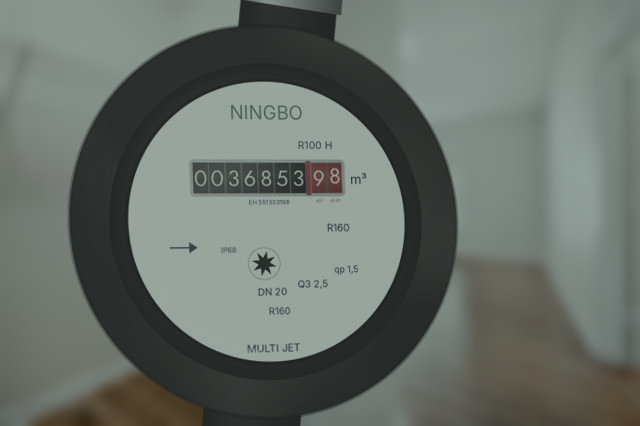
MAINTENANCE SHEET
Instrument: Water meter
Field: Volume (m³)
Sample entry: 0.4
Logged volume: 36853.98
